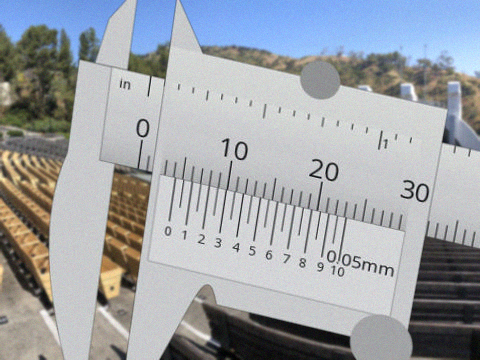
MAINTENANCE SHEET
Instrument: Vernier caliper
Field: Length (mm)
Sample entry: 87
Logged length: 4.2
